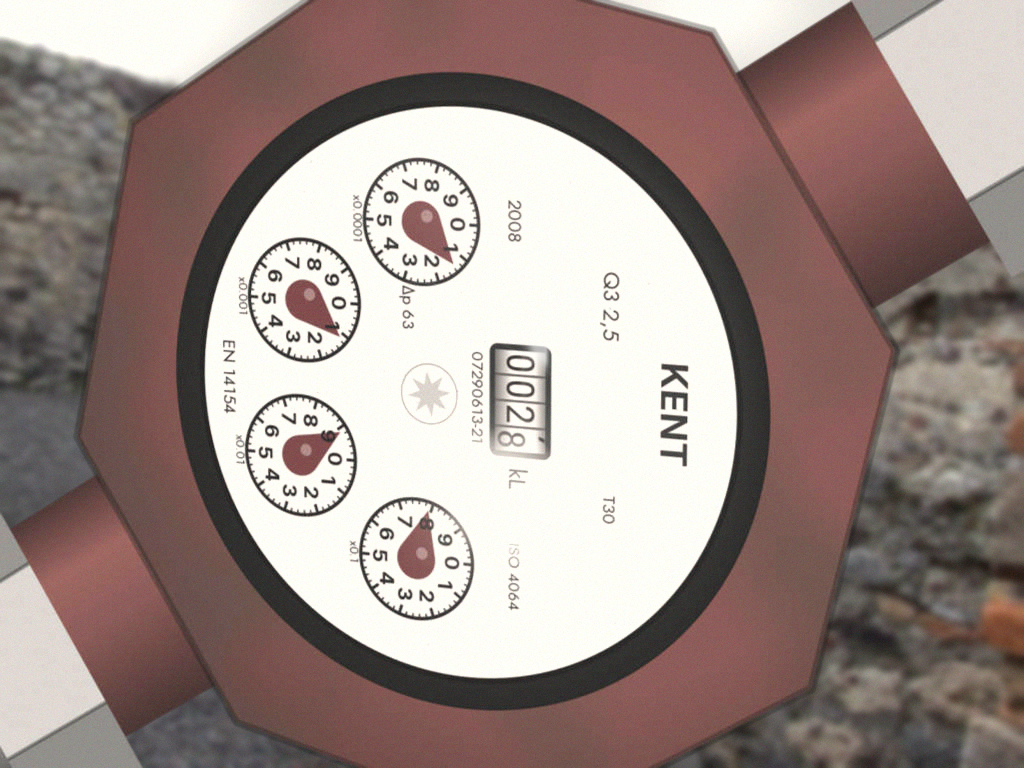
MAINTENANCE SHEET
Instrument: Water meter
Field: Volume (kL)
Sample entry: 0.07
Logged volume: 27.7911
